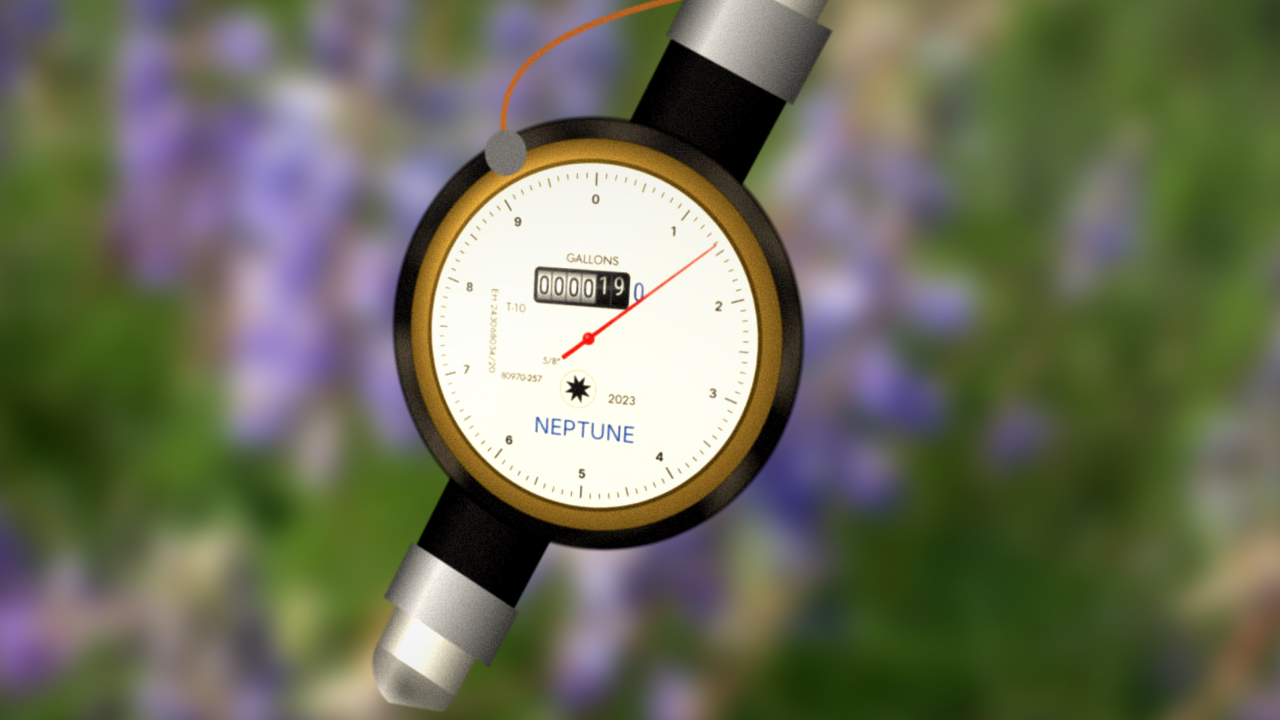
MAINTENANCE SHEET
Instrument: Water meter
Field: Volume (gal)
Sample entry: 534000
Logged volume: 191.4
